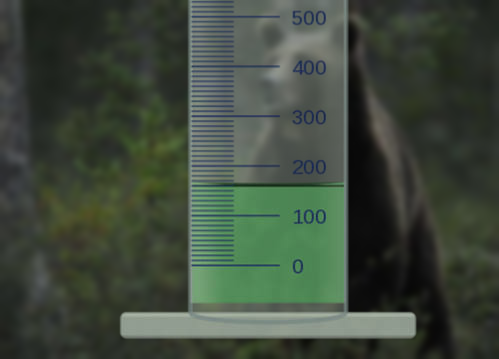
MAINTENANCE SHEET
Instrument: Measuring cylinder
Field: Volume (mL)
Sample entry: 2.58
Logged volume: 160
